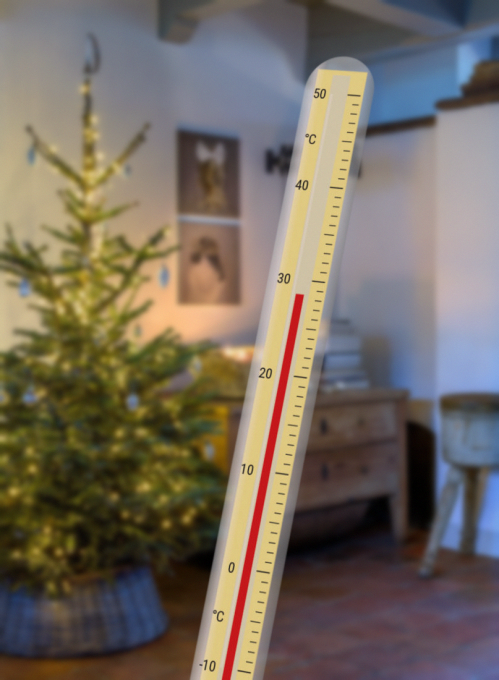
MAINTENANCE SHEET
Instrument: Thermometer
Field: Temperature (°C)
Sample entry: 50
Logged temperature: 28.5
